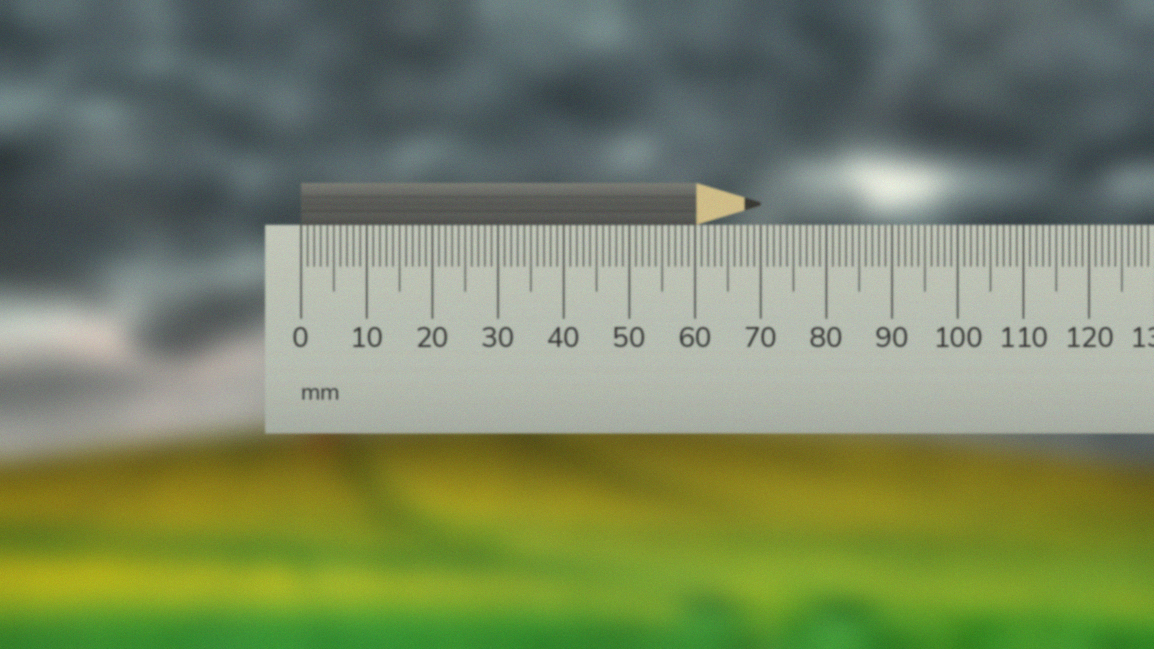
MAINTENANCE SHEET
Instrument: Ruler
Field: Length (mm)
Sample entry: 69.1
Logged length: 70
